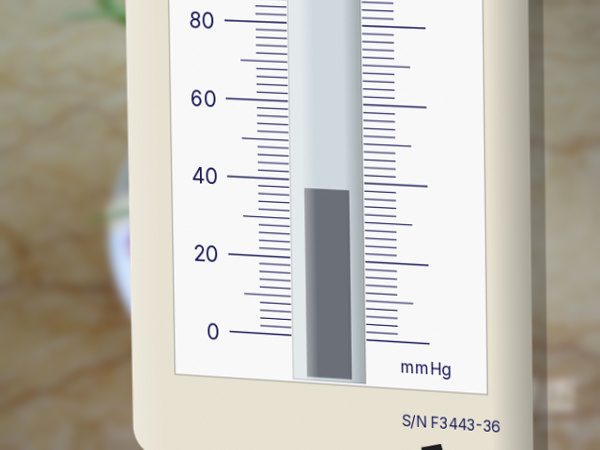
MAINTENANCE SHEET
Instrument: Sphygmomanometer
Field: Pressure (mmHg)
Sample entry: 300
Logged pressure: 38
